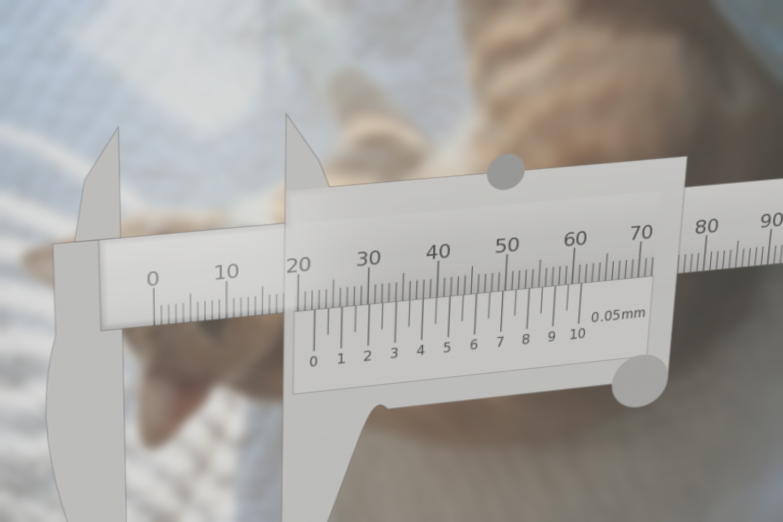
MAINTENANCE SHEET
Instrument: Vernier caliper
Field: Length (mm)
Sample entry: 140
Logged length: 22.4
